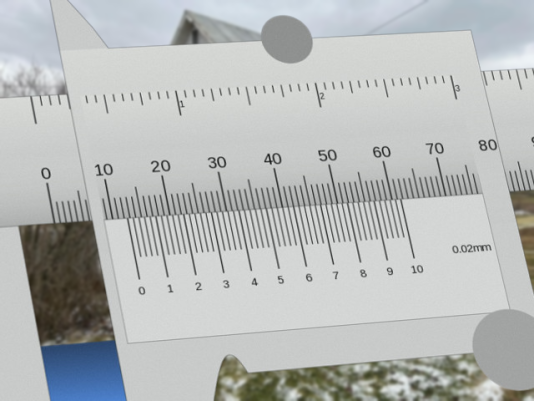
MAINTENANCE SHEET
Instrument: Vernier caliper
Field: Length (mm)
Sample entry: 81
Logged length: 12.6
